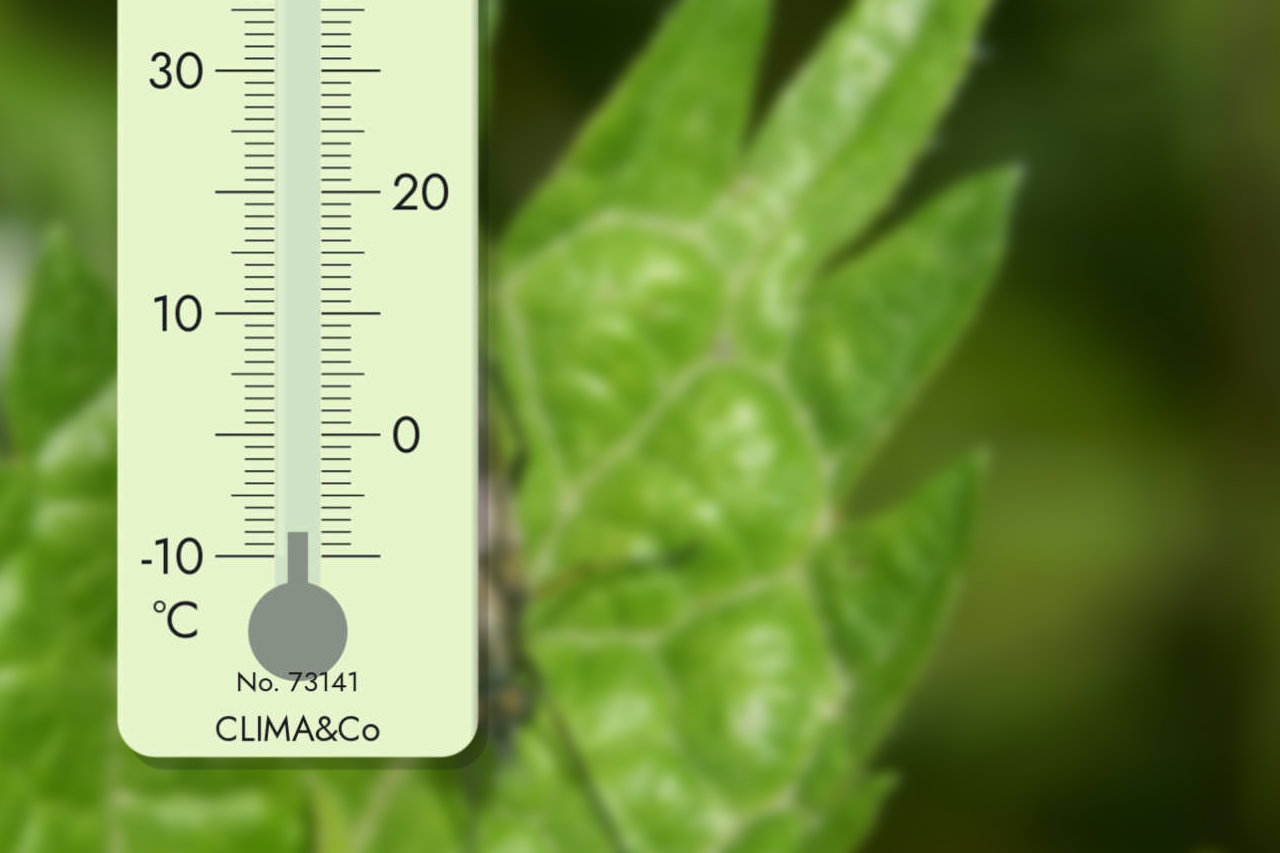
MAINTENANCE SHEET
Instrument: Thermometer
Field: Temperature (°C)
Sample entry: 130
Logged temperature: -8
